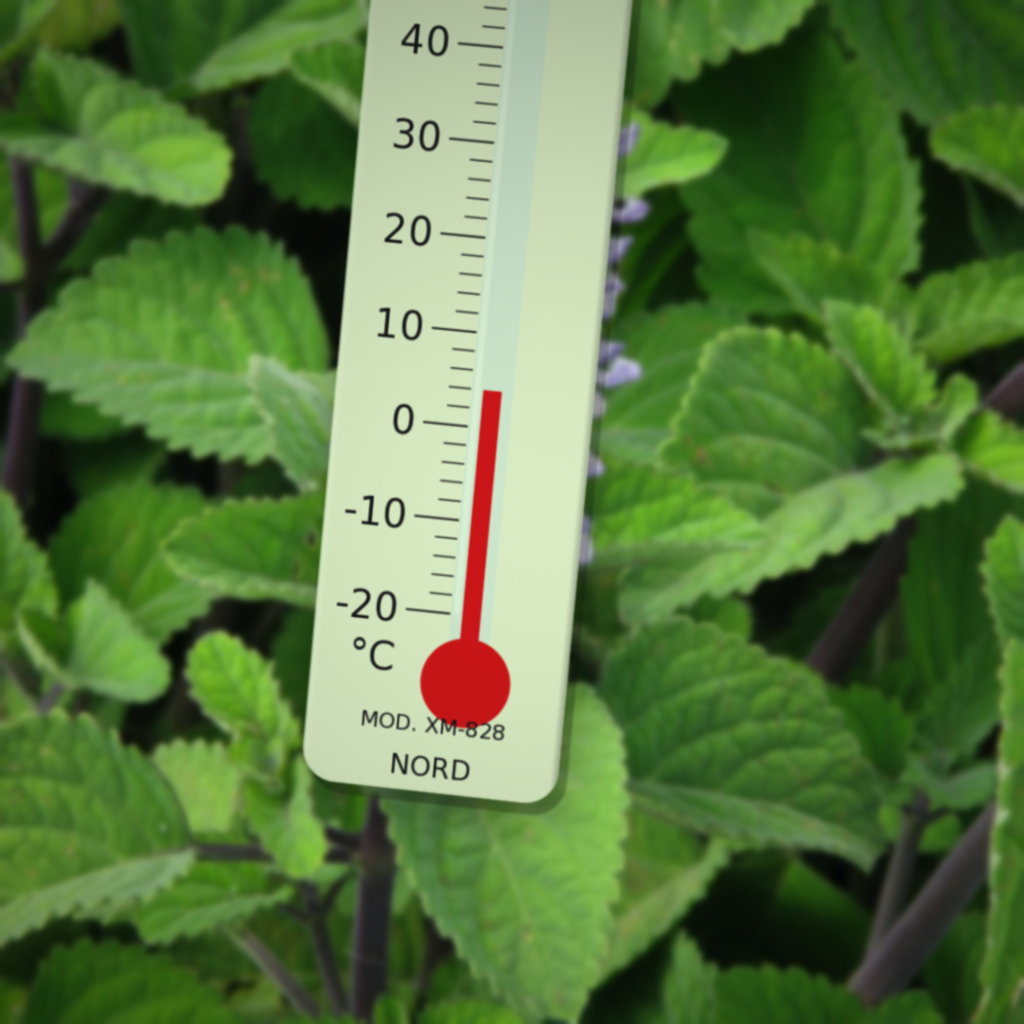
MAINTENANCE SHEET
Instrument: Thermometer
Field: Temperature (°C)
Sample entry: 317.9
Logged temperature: 4
